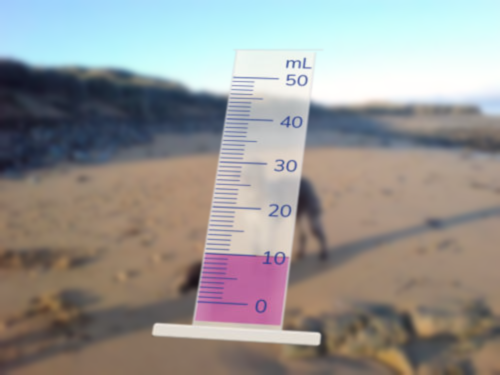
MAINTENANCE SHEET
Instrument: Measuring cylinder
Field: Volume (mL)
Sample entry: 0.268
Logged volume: 10
